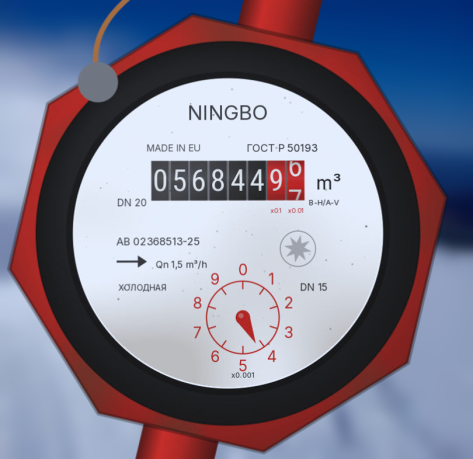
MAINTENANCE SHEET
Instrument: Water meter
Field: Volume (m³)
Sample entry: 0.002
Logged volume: 56844.964
